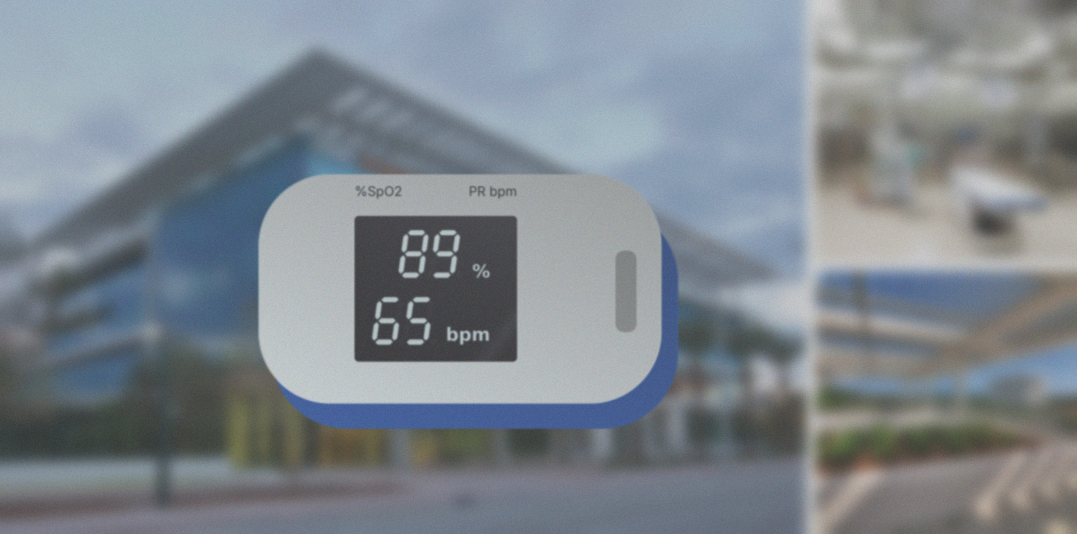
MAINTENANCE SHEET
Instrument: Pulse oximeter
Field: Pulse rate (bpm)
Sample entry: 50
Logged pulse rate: 65
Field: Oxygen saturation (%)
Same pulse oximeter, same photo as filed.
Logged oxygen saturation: 89
